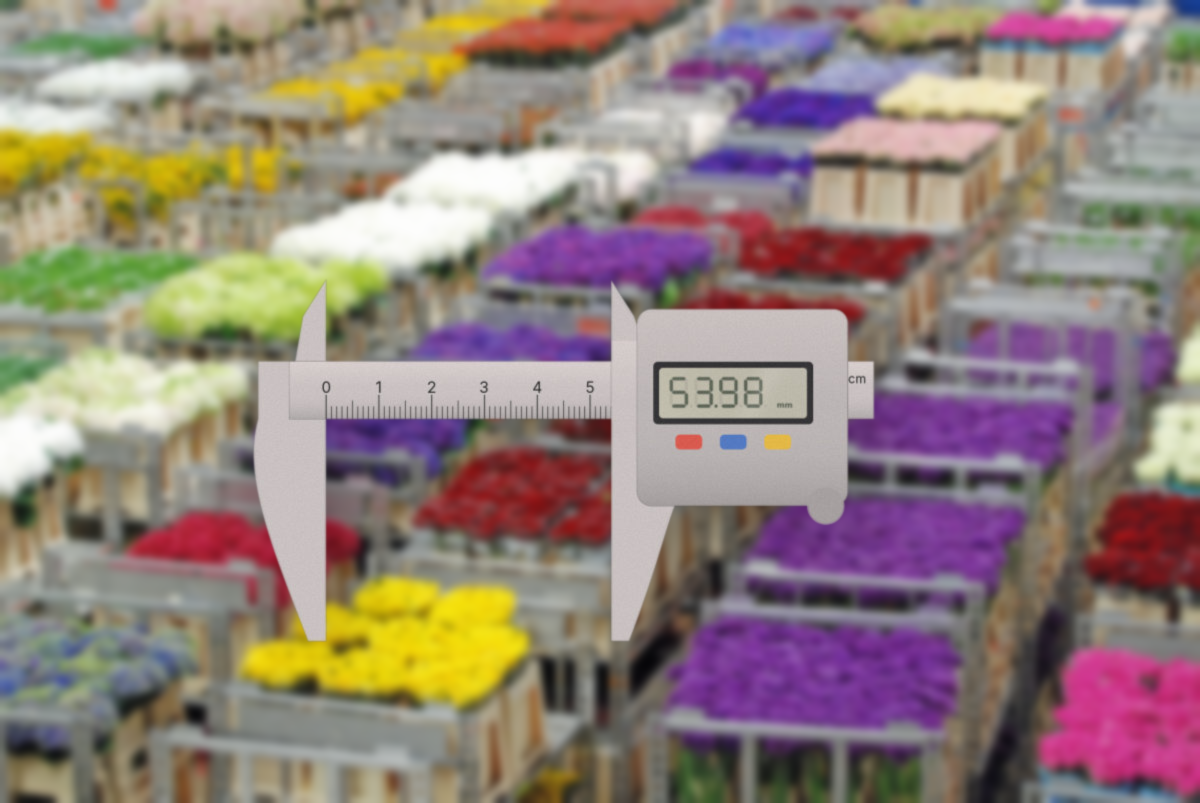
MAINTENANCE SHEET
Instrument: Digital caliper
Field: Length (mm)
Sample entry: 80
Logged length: 53.98
